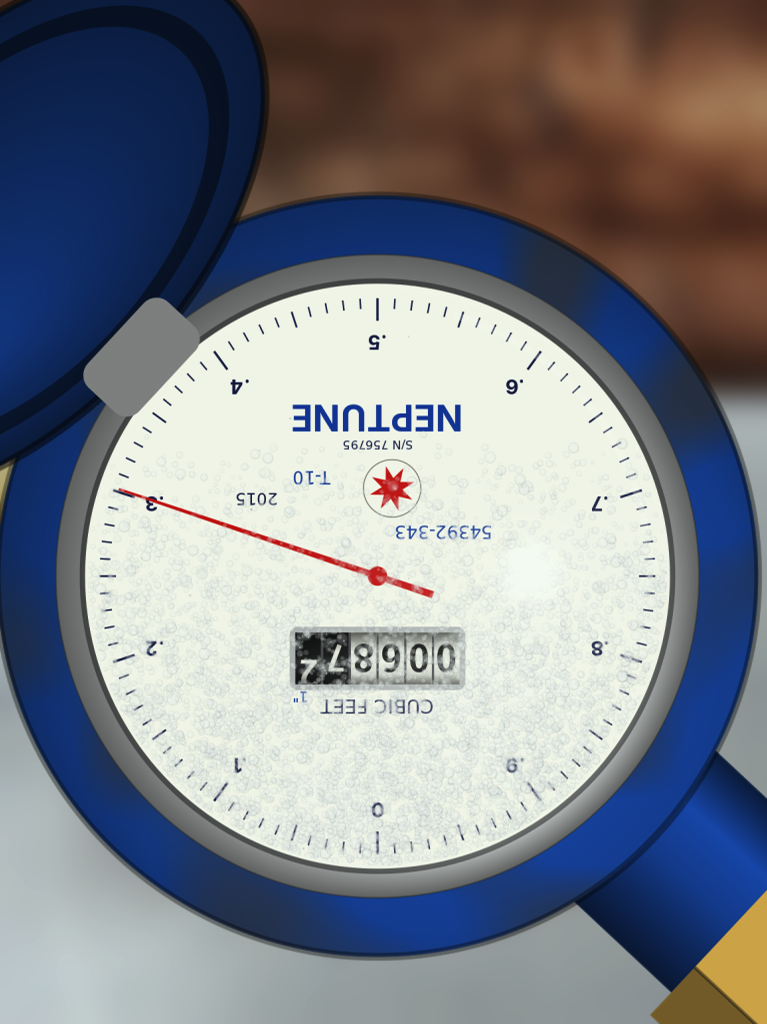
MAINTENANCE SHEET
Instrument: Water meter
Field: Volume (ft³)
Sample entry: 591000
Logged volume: 6872.30
